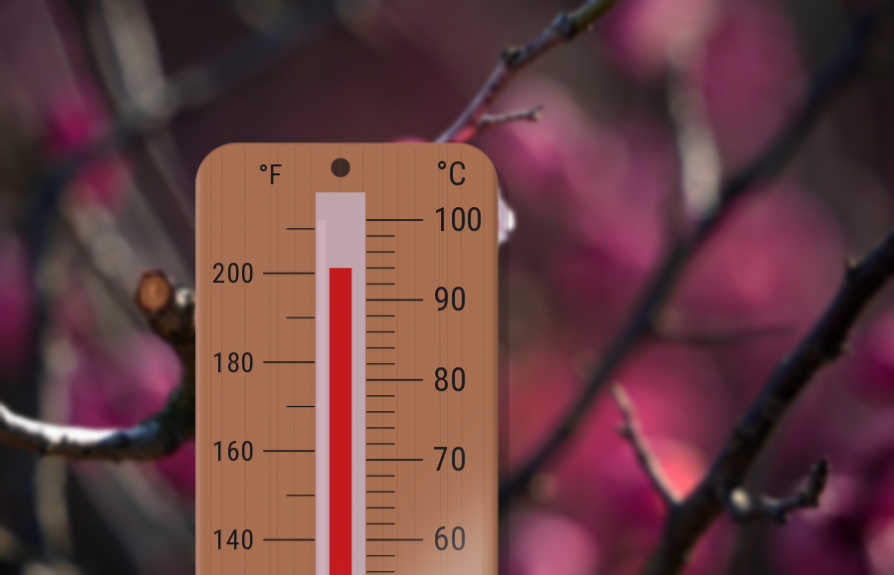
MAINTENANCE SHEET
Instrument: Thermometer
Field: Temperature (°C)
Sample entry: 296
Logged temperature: 94
